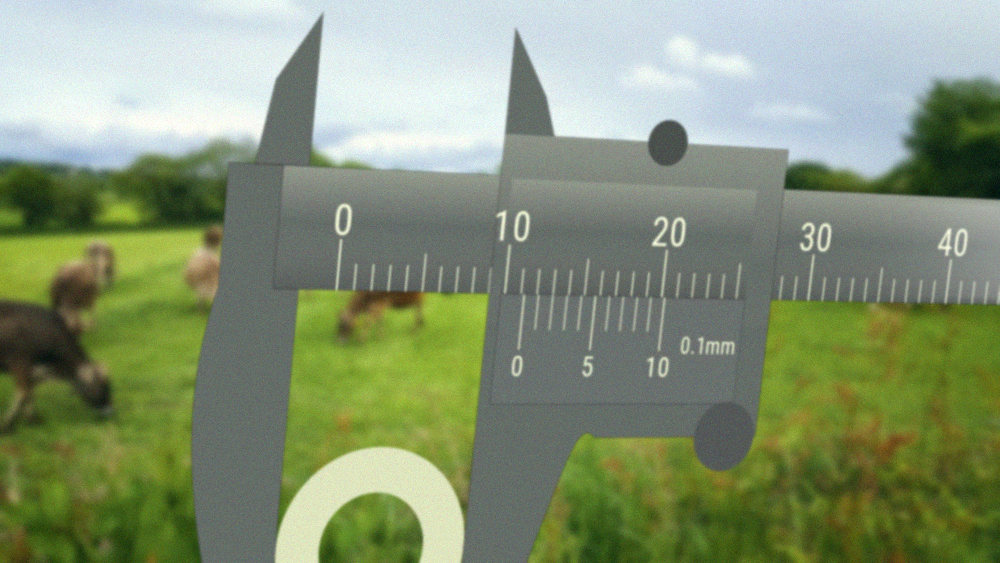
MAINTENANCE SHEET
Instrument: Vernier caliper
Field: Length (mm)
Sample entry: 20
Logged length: 11.2
